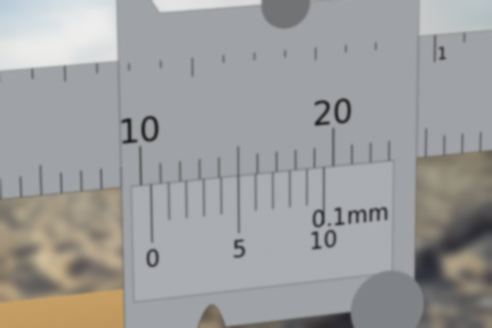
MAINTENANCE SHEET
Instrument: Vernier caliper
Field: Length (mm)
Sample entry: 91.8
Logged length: 10.5
